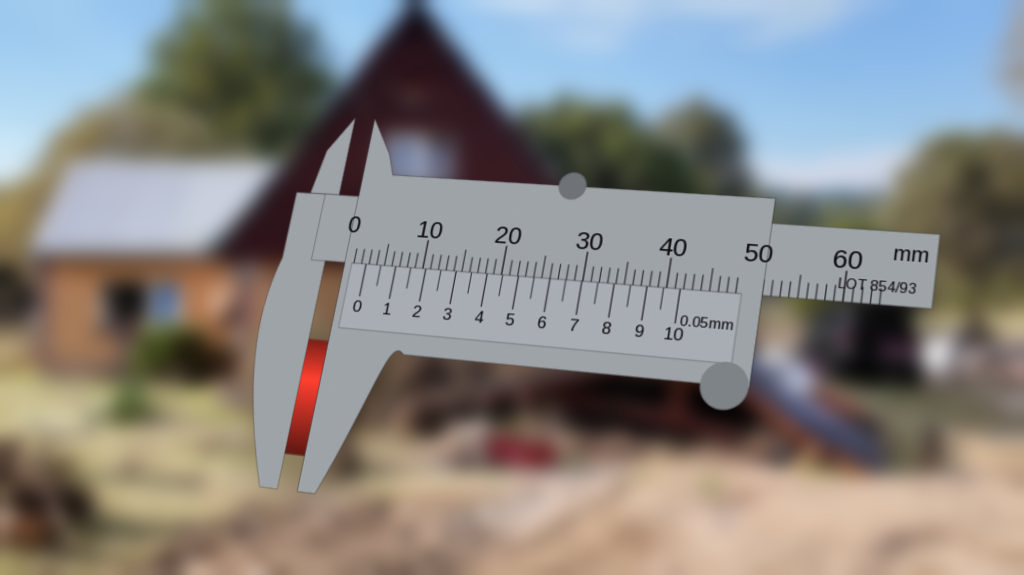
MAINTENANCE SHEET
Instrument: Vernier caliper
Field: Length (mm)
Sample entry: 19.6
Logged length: 2.6
